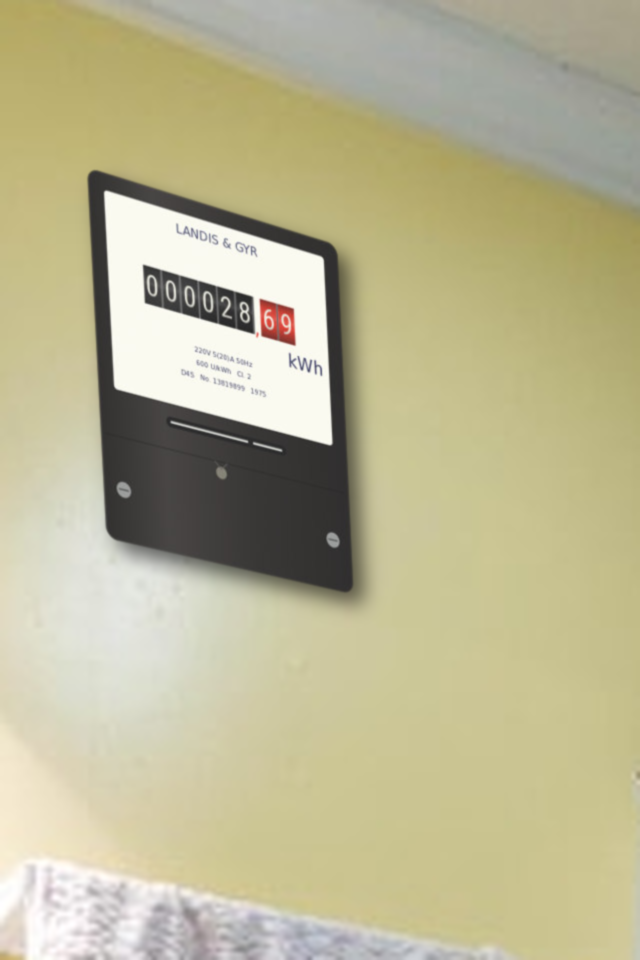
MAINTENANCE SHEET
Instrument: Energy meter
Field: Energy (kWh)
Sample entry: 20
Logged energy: 28.69
